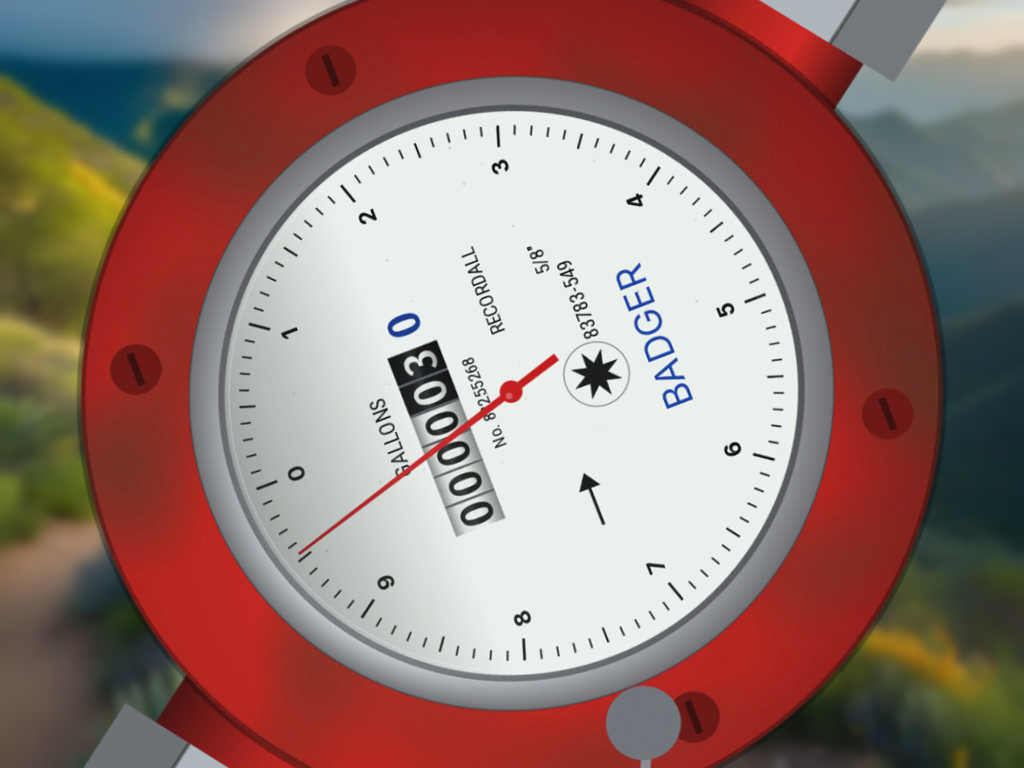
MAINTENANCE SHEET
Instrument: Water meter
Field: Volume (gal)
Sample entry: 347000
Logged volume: 29.5
